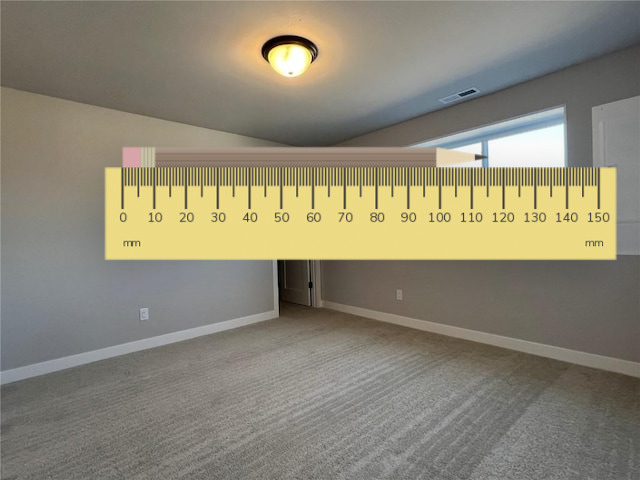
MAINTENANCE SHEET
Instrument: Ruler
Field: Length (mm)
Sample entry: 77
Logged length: 115
